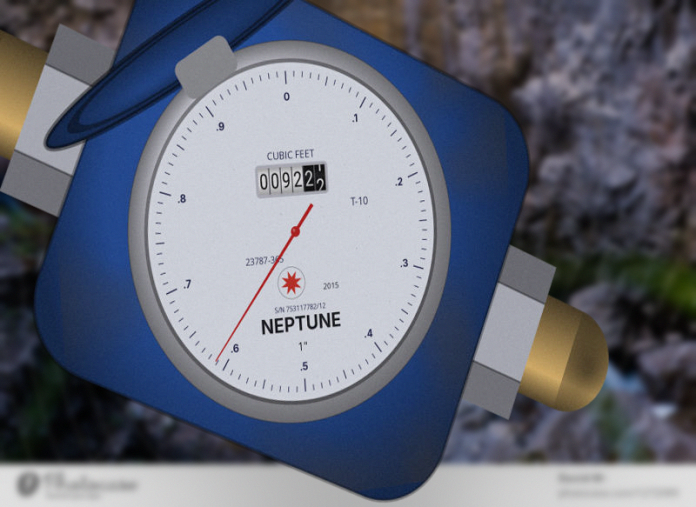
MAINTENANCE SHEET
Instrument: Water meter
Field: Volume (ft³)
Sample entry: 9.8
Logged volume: 9221.61
